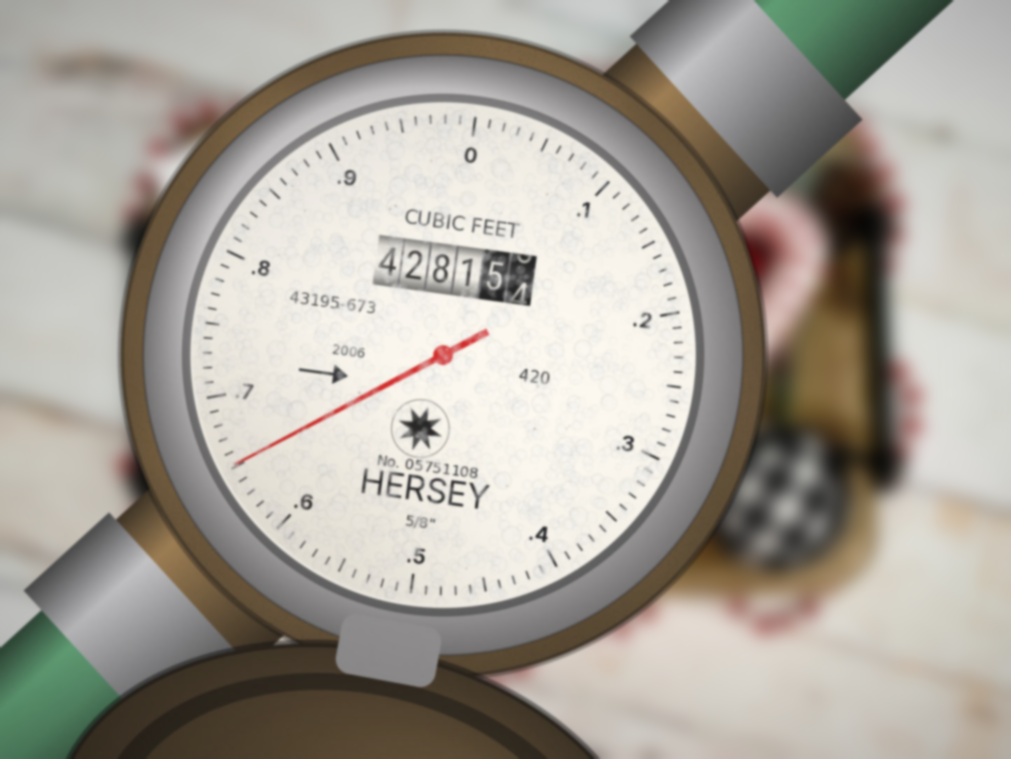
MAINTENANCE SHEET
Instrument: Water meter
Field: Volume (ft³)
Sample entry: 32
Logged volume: 428153.65
